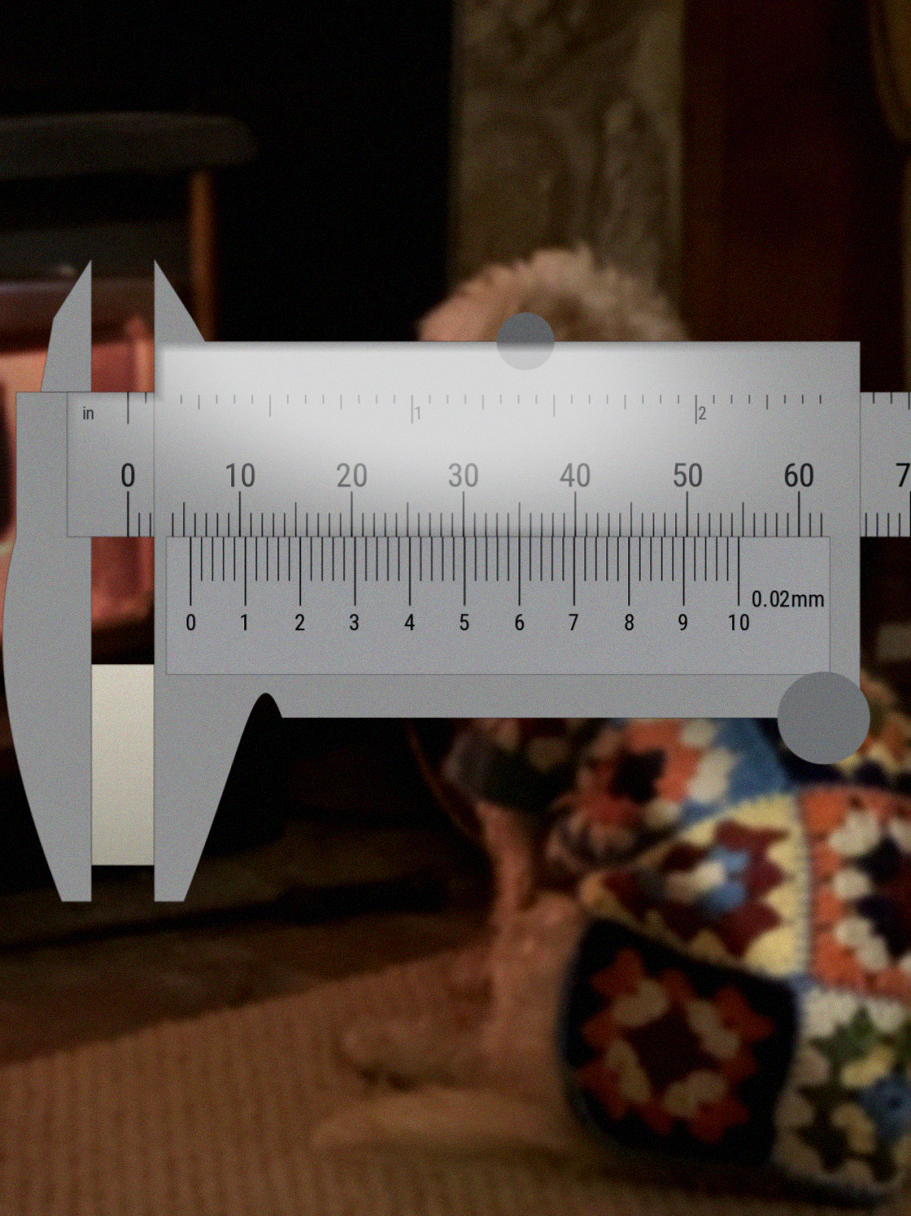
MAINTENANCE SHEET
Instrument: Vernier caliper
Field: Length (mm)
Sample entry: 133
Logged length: 5.6
